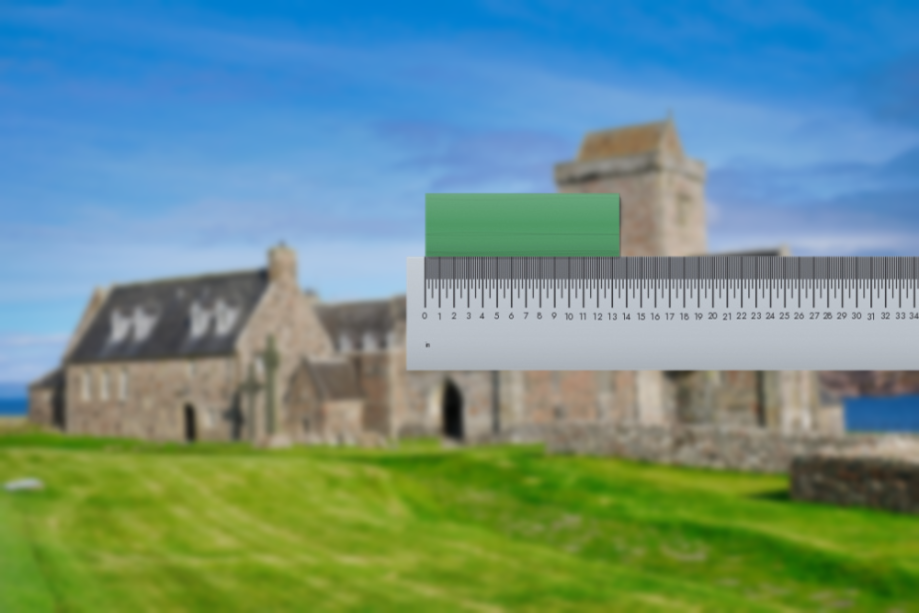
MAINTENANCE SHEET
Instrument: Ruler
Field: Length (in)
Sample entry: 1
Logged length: 13.5
